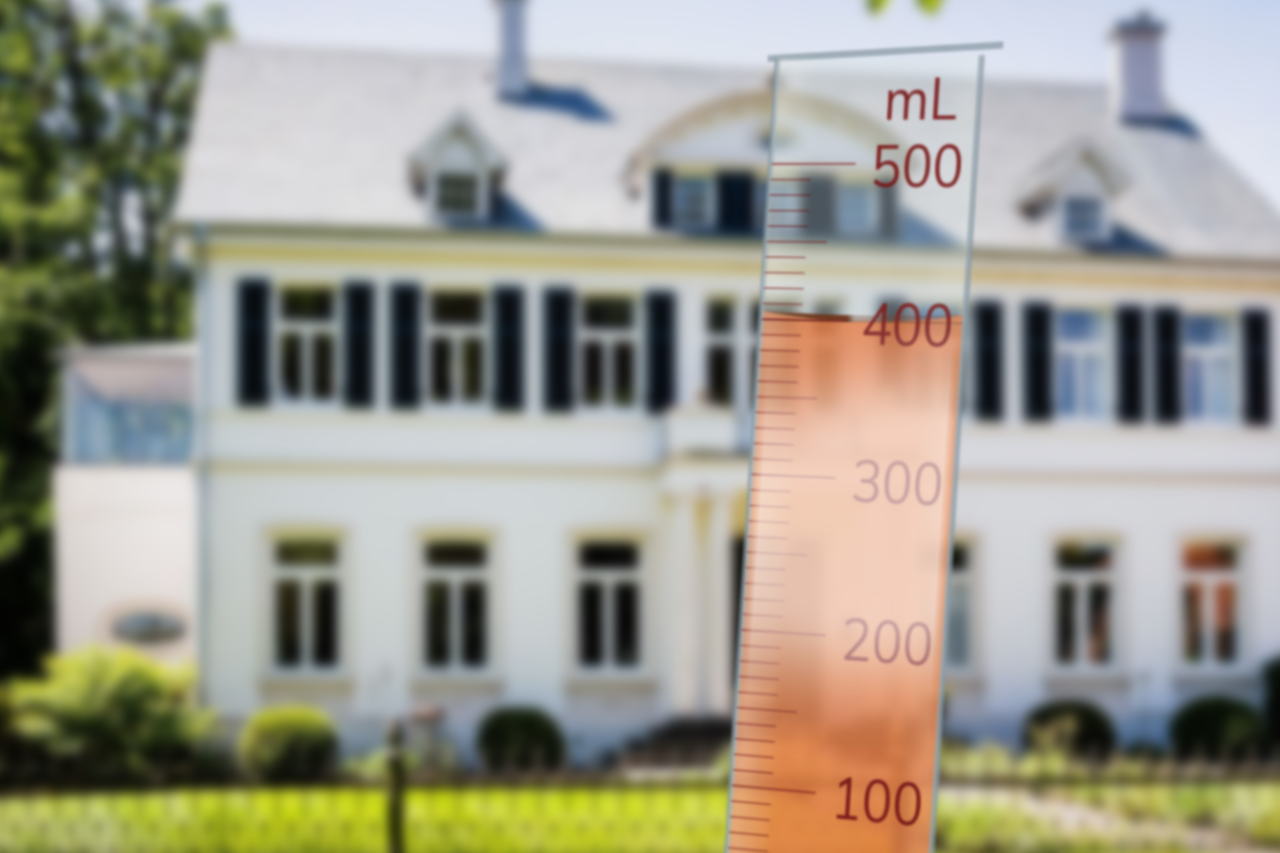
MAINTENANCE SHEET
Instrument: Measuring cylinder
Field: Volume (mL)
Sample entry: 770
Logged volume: 400
